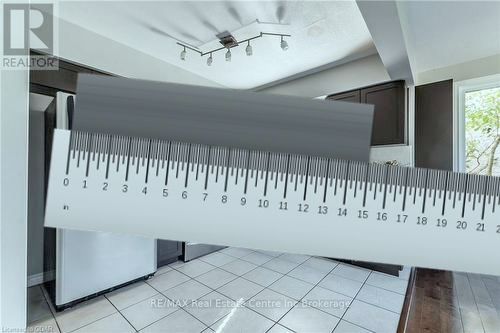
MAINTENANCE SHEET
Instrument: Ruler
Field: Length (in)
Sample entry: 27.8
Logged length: 15
